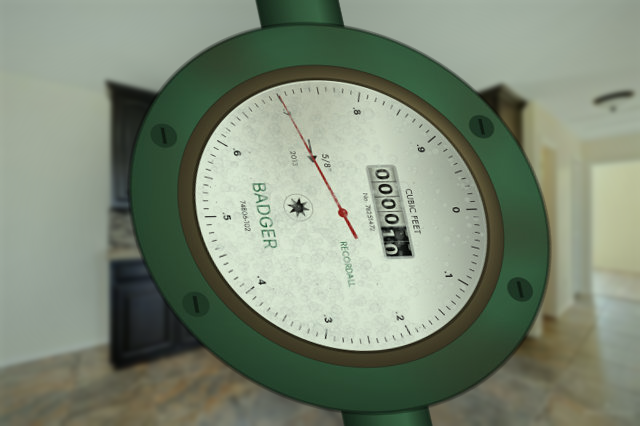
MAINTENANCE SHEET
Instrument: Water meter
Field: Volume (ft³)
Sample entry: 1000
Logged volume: 9.70
